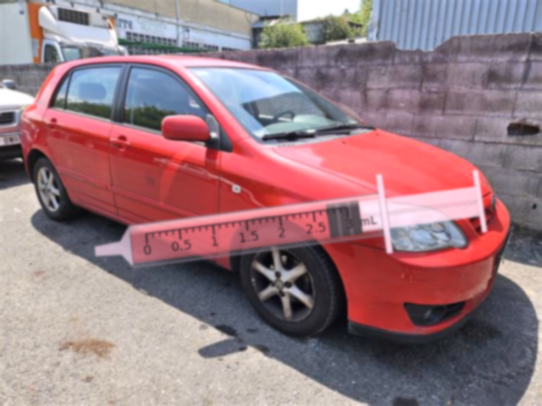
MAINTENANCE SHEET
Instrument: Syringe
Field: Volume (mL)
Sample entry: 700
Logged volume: 2.7
